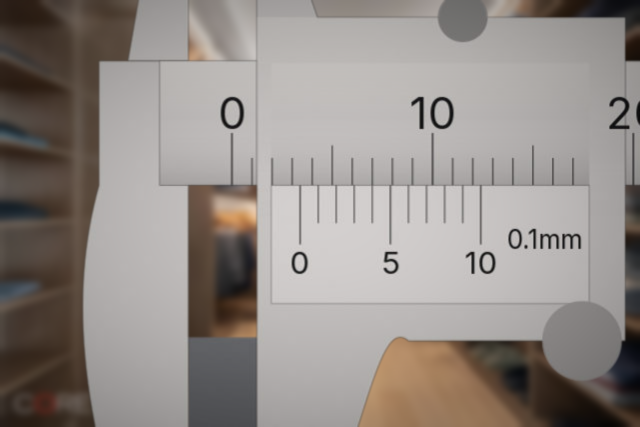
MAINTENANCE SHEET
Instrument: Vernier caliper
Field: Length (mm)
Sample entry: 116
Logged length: 3.4
